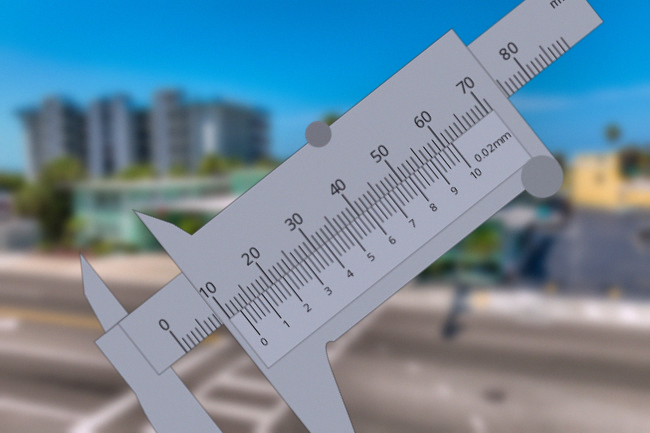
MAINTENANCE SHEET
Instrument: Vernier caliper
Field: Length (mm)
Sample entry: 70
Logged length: 12.4
